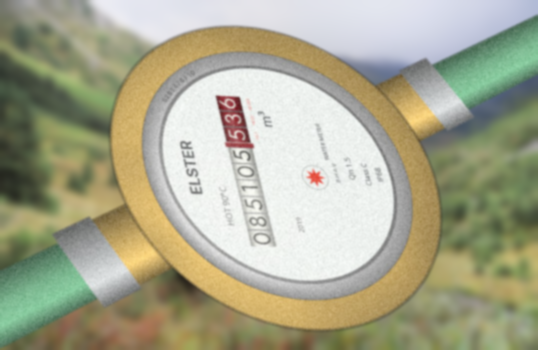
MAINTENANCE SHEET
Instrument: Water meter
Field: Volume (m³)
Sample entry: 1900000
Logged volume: 85105.536
